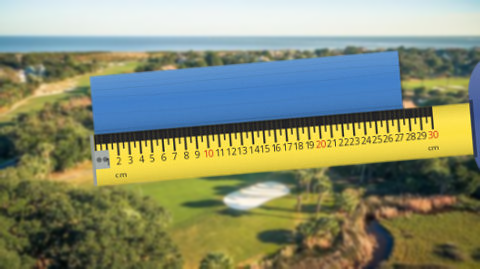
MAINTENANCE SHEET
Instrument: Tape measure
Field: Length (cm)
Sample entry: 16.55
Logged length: 27.5
